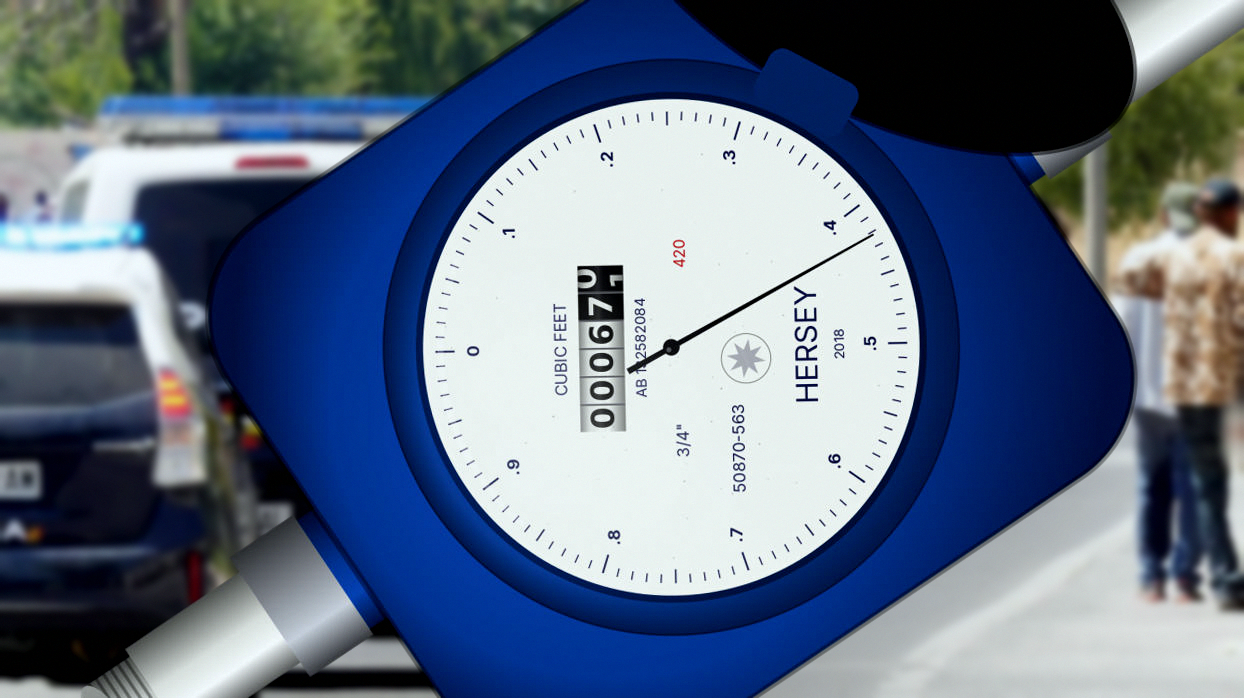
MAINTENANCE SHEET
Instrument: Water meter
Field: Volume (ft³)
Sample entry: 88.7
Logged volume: 670.42
